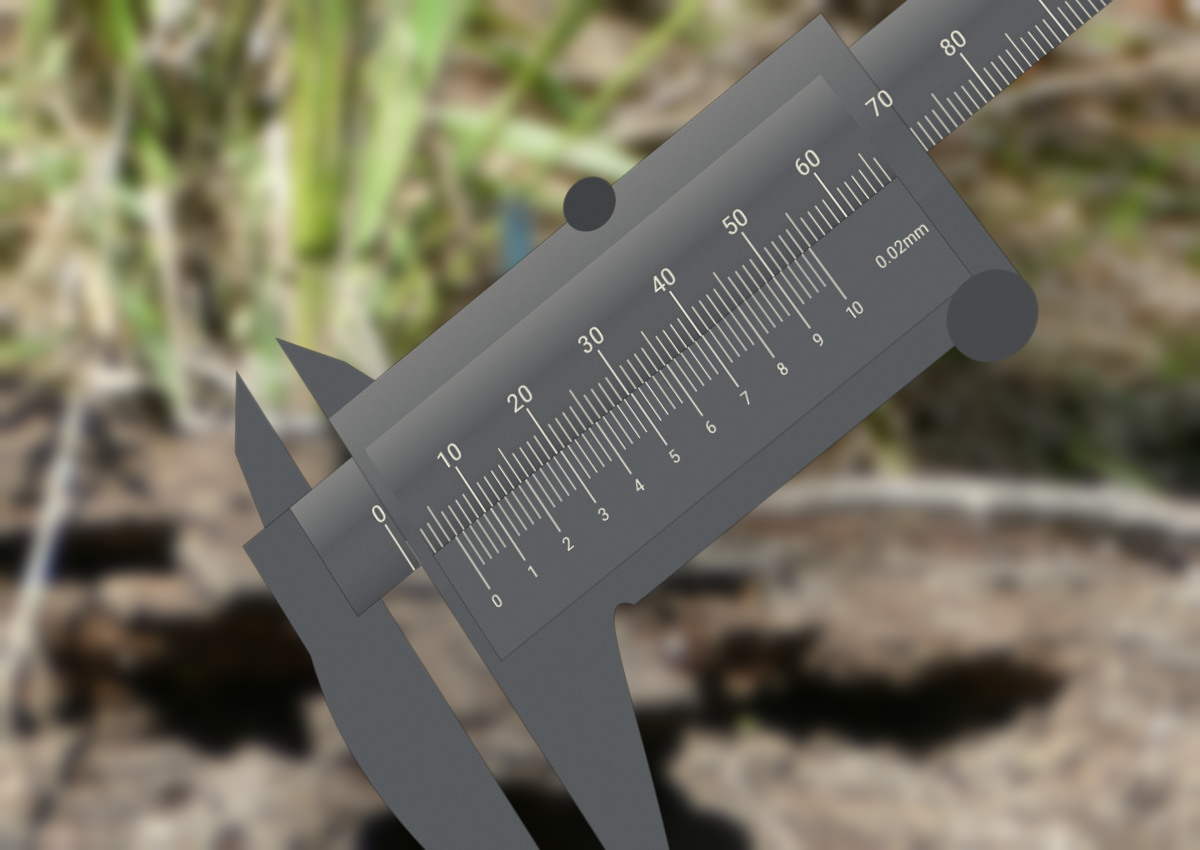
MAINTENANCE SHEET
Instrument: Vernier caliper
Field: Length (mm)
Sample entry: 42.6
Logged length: 5.8
